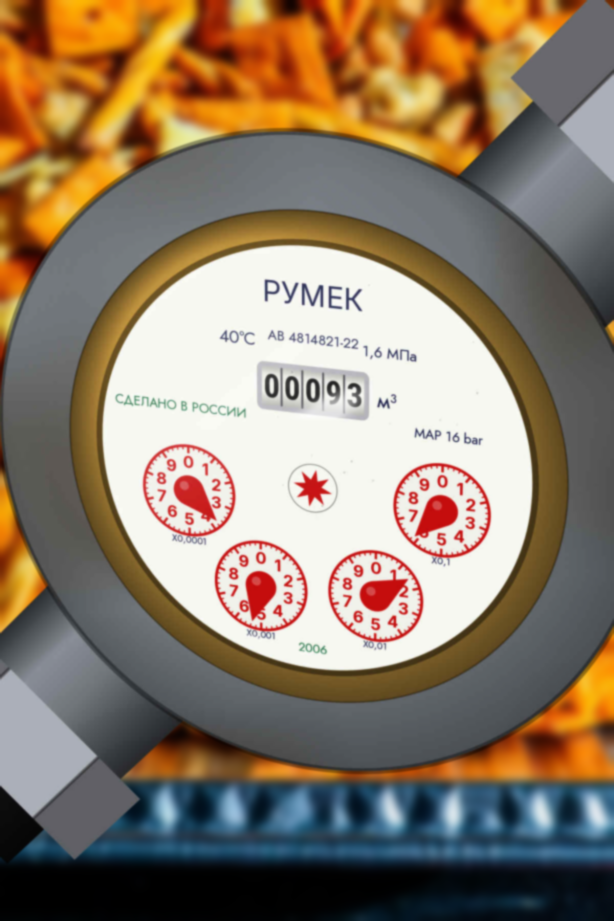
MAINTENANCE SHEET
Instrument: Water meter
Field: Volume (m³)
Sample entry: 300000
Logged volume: 93.6153
